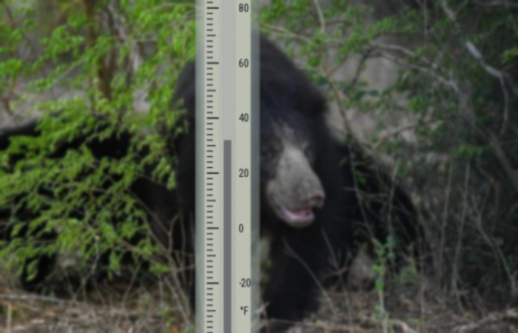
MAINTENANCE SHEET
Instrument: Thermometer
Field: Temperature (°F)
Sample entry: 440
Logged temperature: 32
